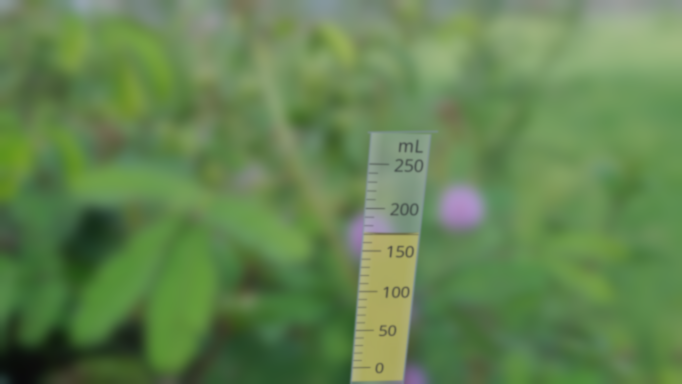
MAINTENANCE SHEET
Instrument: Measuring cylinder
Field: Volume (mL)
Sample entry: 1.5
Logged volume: 170
